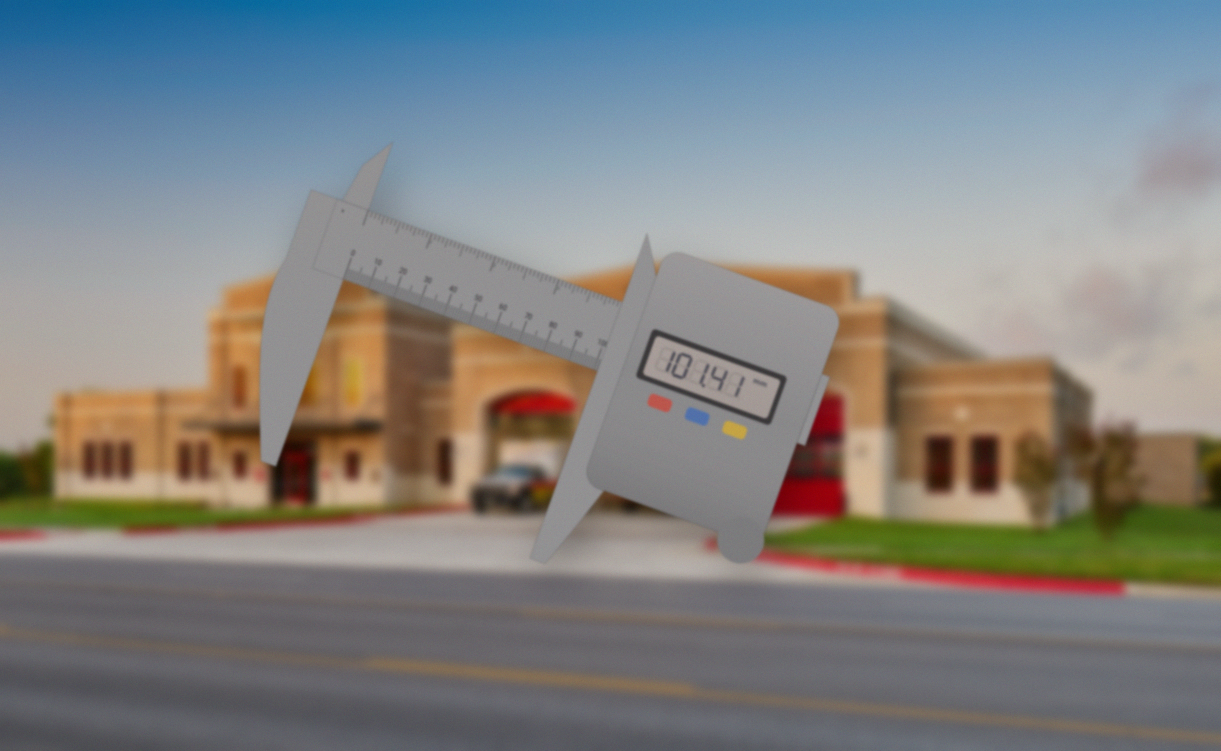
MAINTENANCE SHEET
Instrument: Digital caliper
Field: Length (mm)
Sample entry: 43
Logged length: 101.41
